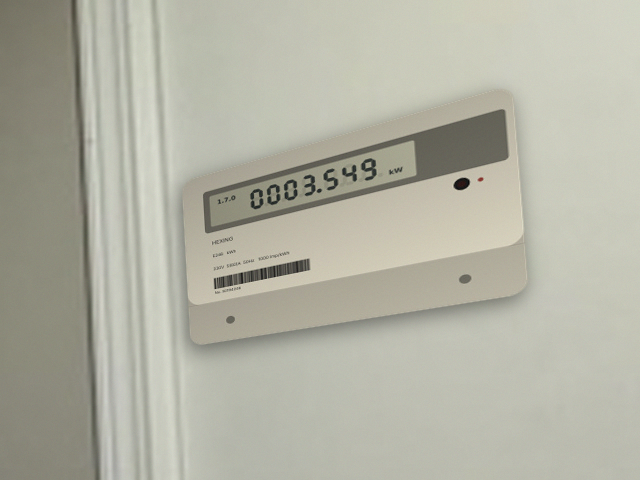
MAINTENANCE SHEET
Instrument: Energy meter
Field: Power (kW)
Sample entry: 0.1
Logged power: 3.549
